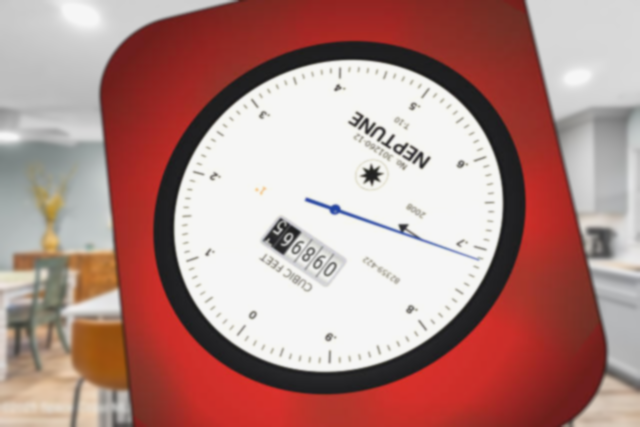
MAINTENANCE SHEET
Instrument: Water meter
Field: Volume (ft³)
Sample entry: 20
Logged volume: 98964.71
